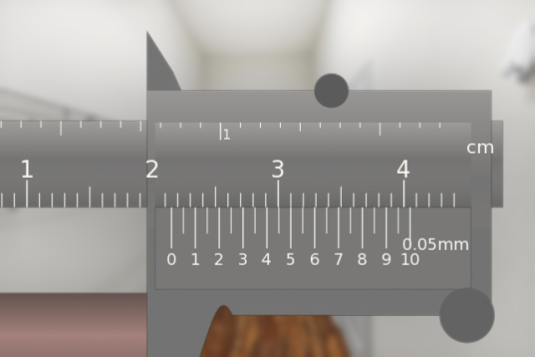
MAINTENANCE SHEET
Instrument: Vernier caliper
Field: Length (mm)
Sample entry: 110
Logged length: 21.5
